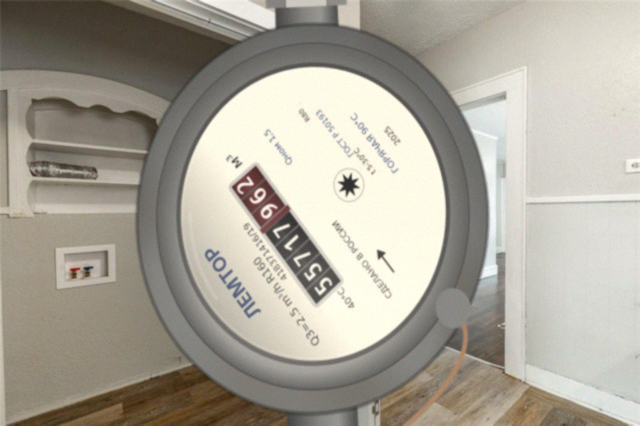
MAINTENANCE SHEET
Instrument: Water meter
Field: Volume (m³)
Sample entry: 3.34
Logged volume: 55717.962
